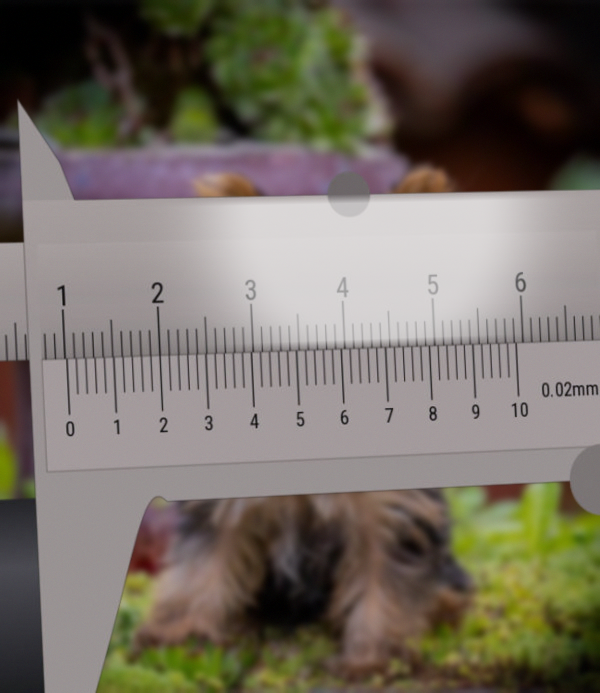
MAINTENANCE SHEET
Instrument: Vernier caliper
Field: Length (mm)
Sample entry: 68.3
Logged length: 10.2
